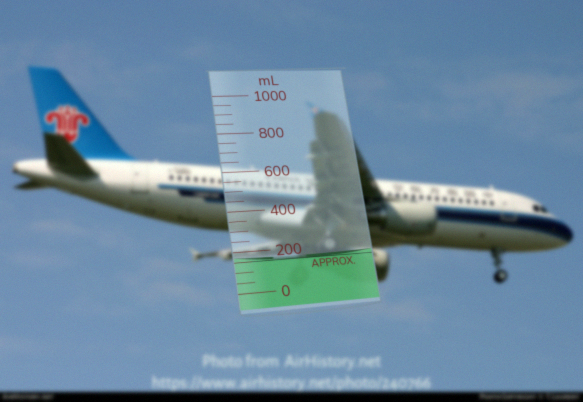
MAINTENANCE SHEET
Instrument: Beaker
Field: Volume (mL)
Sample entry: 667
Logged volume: 150
